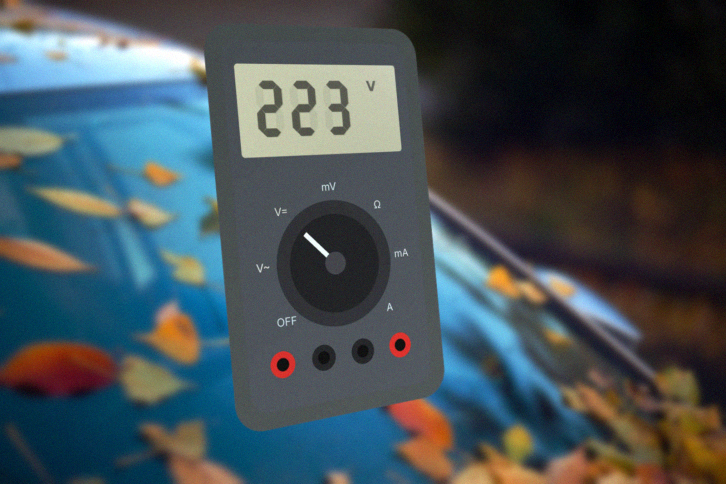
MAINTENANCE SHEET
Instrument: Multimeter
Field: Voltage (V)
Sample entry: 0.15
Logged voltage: 223
